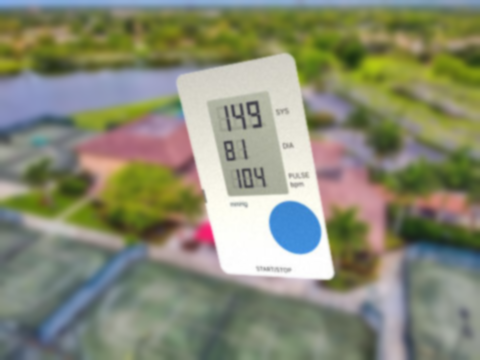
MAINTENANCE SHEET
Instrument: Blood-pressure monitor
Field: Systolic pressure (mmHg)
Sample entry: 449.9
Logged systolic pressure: 149
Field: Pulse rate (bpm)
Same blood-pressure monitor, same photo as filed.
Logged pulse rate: 104
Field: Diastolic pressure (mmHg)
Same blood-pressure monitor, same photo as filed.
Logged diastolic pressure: 81
